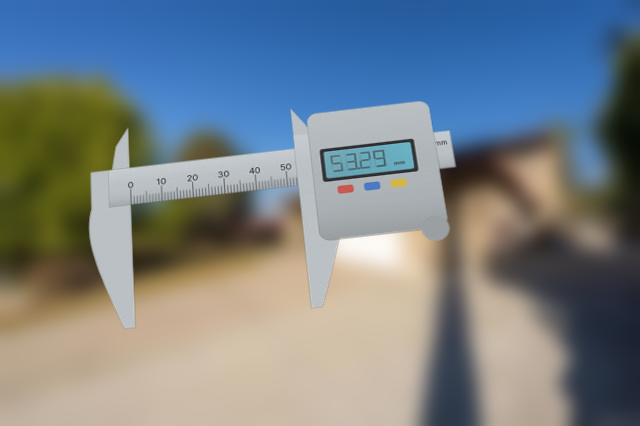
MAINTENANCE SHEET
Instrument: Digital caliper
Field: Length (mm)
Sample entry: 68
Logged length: 53.29
